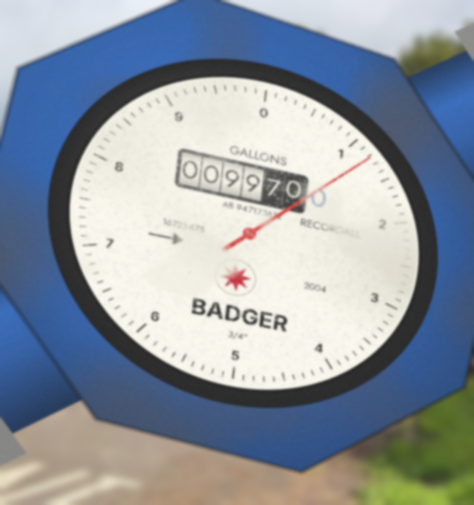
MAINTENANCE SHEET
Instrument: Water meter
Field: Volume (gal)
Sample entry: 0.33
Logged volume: 99701.2
